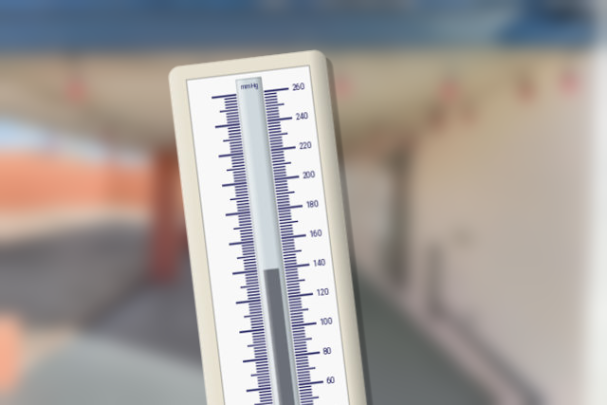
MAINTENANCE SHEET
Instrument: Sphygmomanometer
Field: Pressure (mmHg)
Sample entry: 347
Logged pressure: 140
